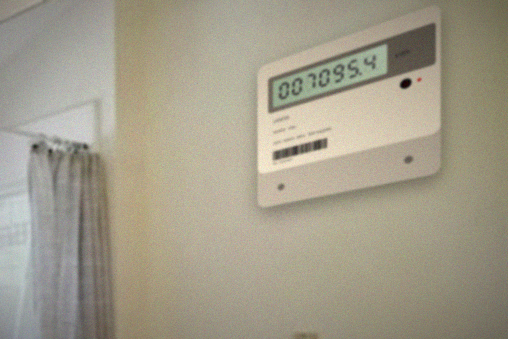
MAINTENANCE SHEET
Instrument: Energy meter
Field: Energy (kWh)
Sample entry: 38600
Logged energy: 7095.4
